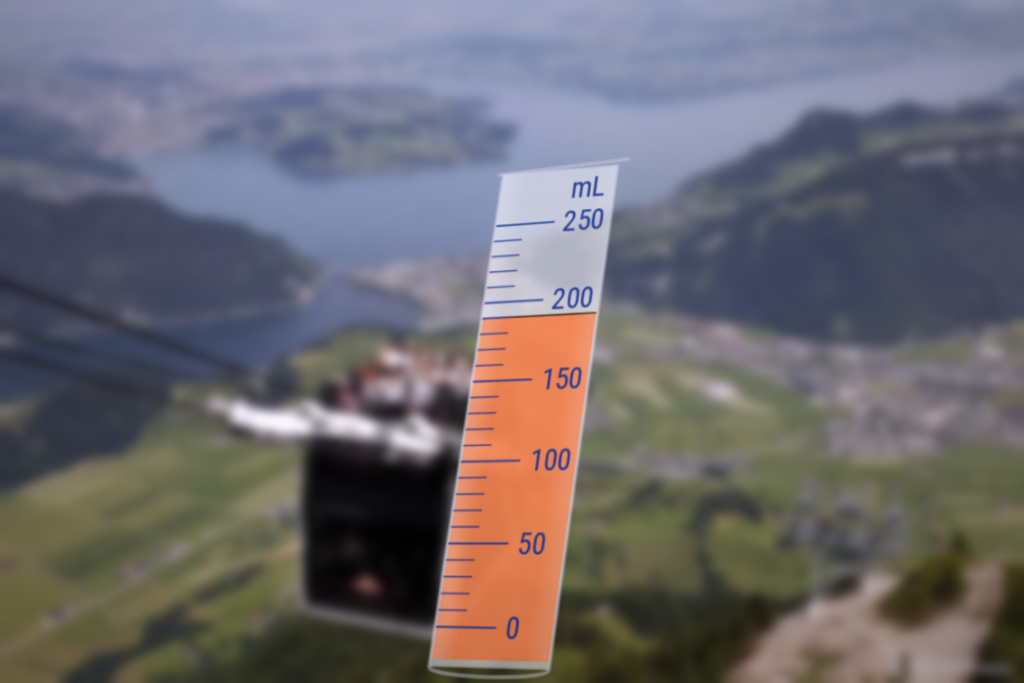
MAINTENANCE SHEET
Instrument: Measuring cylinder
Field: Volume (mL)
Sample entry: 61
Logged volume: 190
